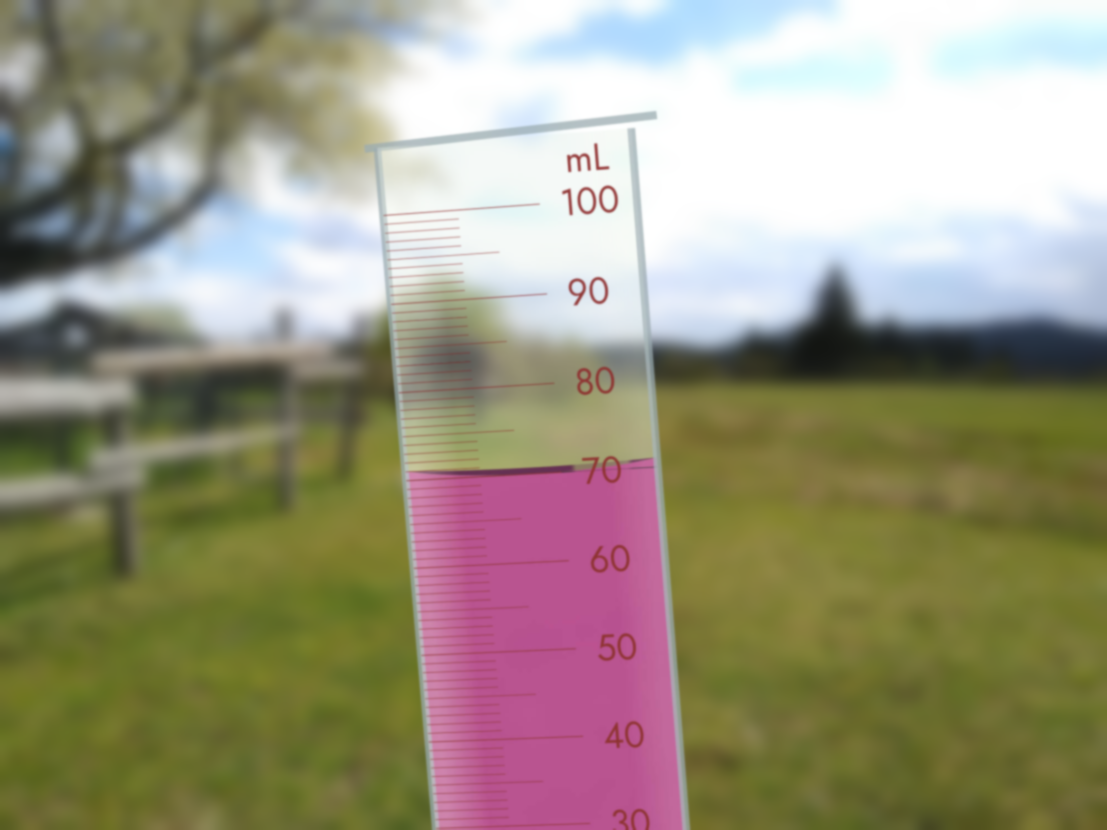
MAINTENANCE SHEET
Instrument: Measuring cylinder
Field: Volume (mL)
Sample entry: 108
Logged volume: 70
